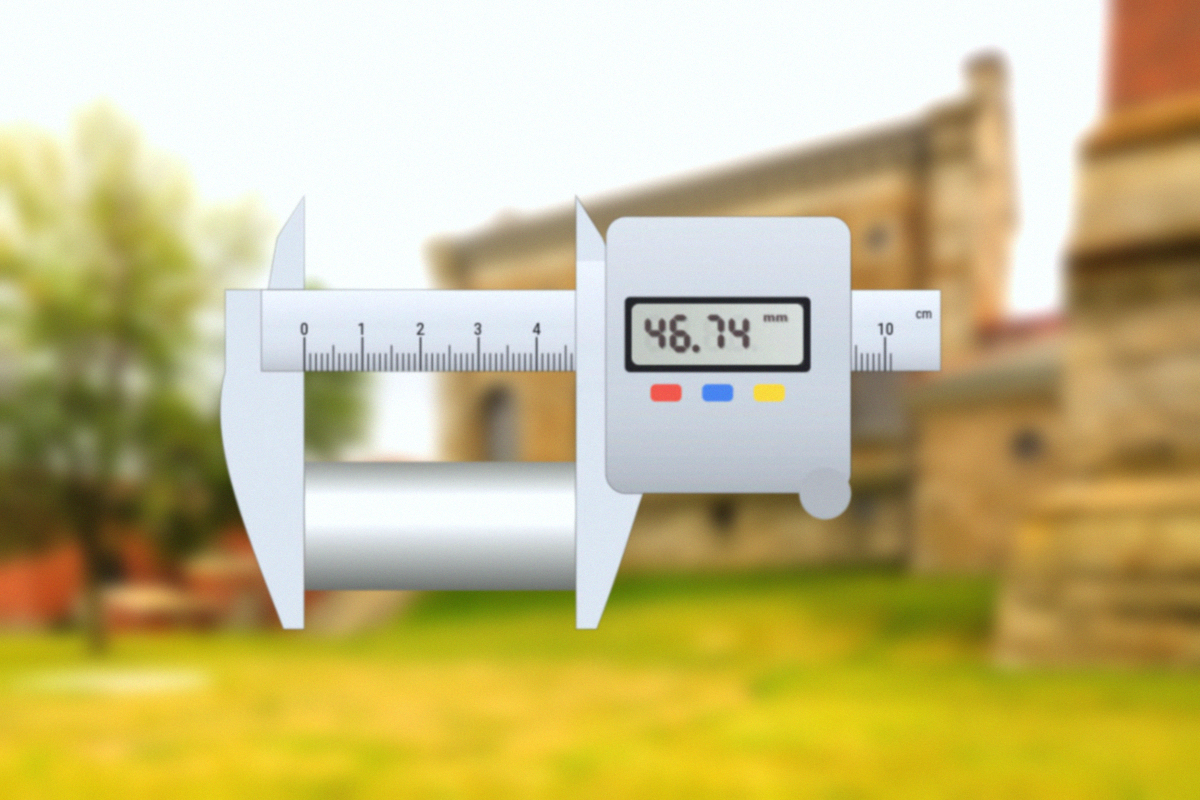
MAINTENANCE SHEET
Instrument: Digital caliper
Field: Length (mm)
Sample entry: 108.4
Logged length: 46.74
